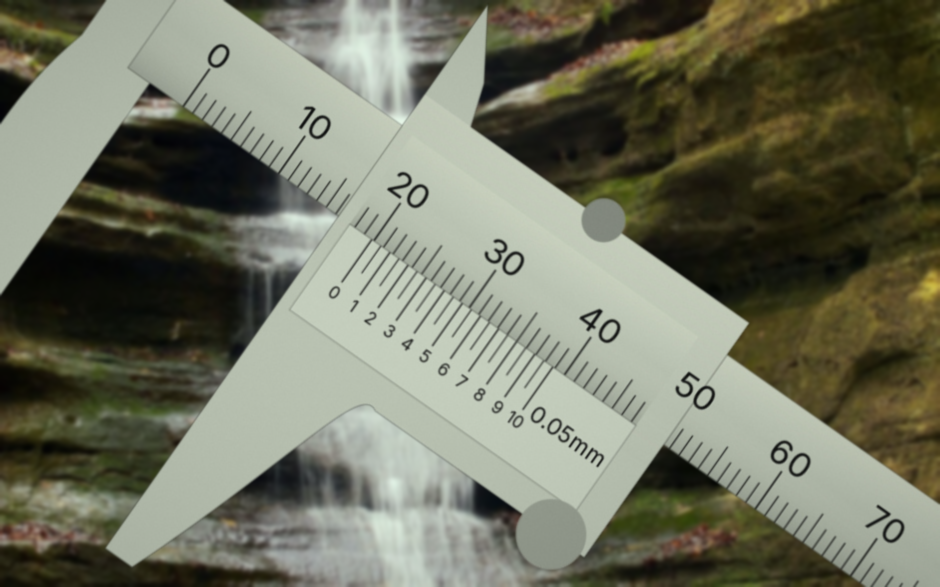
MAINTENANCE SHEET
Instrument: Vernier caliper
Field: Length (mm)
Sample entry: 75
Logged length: 19.8
